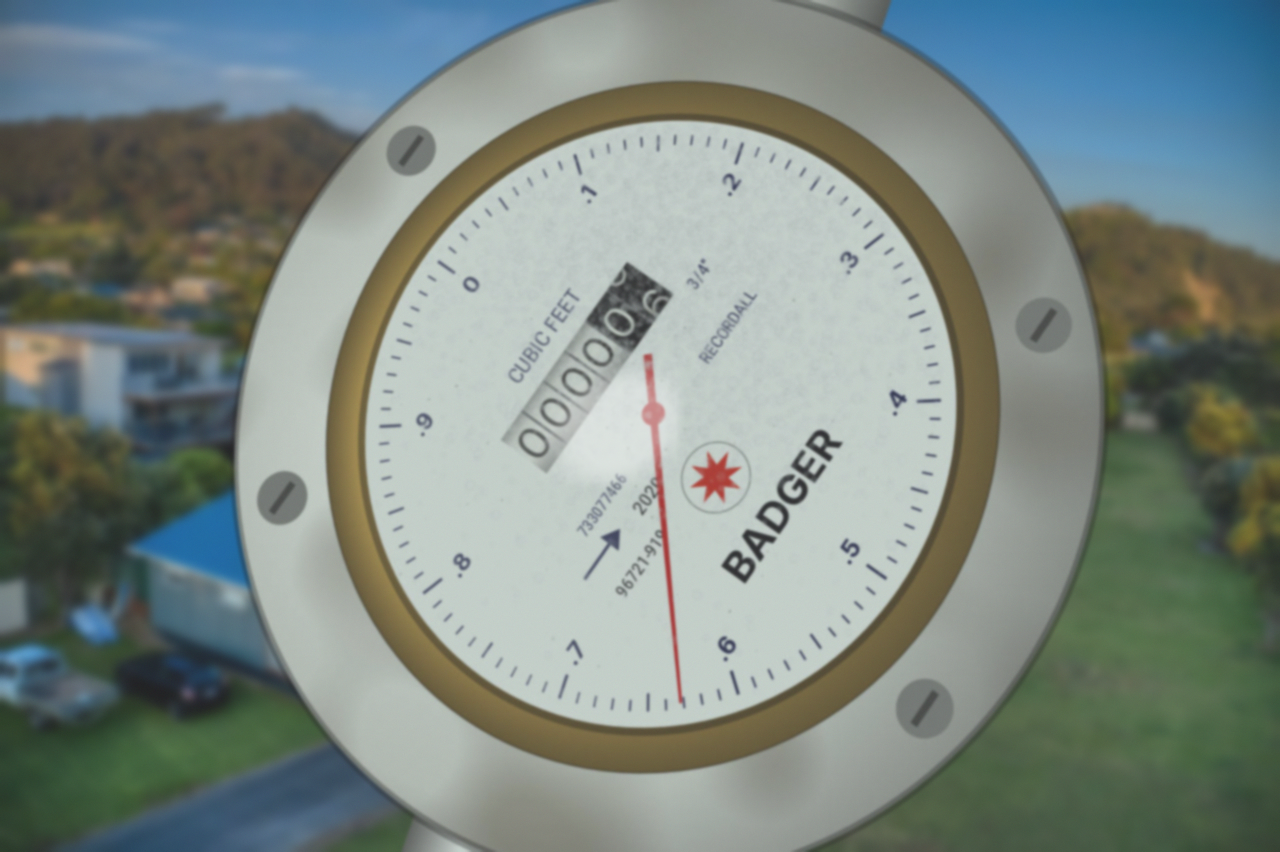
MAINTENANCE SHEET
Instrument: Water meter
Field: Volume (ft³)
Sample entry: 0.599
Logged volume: 5.63
